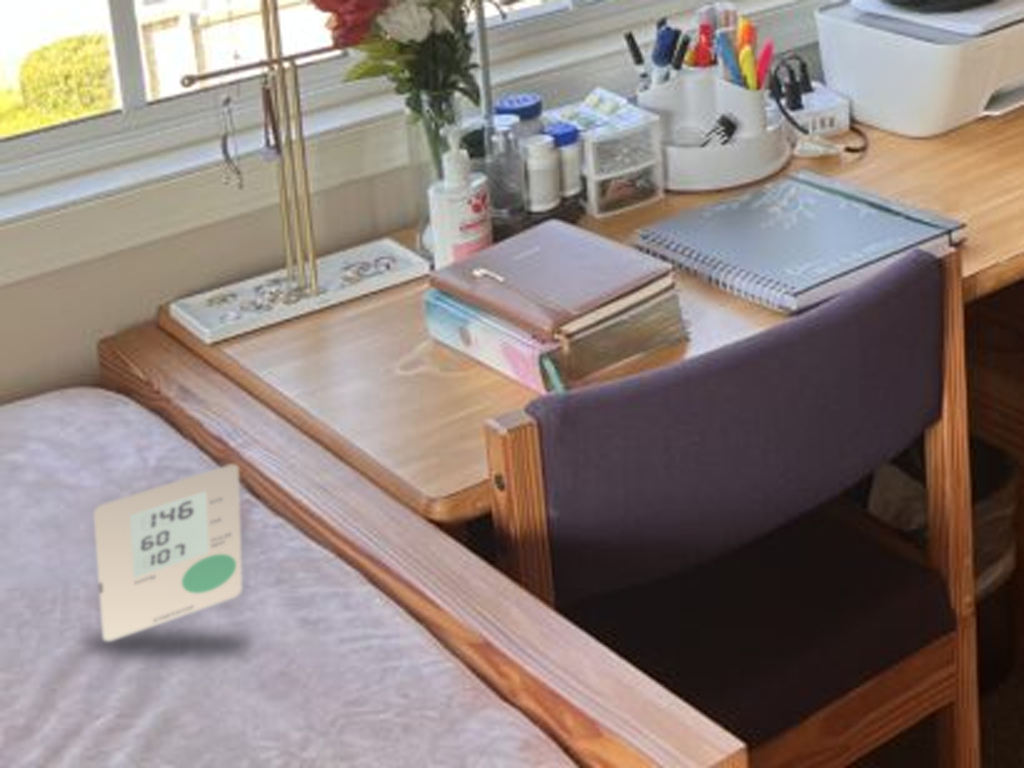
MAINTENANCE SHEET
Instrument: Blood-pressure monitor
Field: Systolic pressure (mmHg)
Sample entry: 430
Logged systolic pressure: 146
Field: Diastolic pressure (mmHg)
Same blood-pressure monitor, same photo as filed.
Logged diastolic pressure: 60
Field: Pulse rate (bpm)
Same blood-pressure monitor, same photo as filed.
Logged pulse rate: 107
